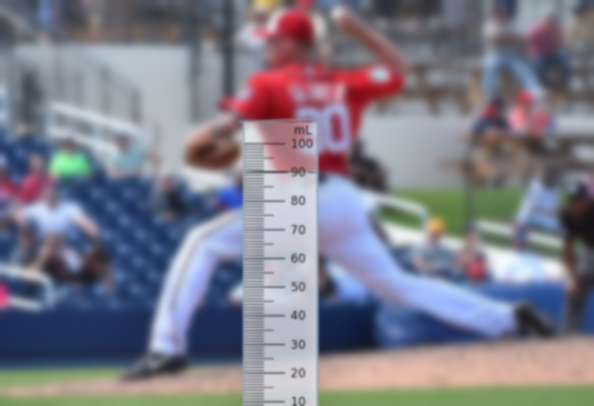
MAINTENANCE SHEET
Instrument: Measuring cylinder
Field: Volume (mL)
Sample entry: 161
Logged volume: 90
